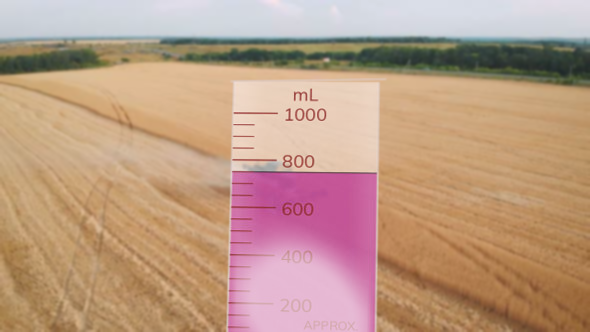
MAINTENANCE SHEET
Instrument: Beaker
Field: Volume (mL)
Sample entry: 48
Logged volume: 750
